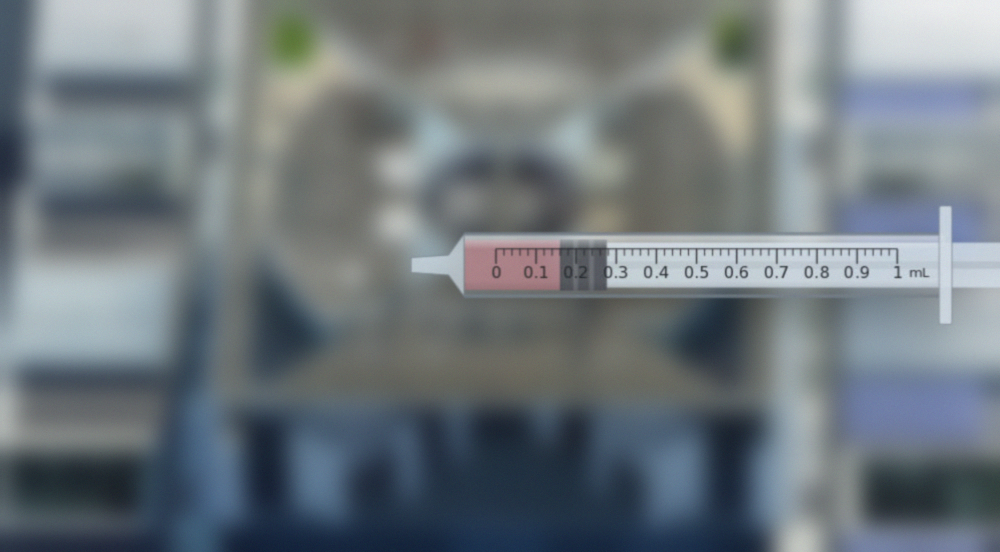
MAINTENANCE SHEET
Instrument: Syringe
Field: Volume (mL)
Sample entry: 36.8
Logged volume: 0.16
